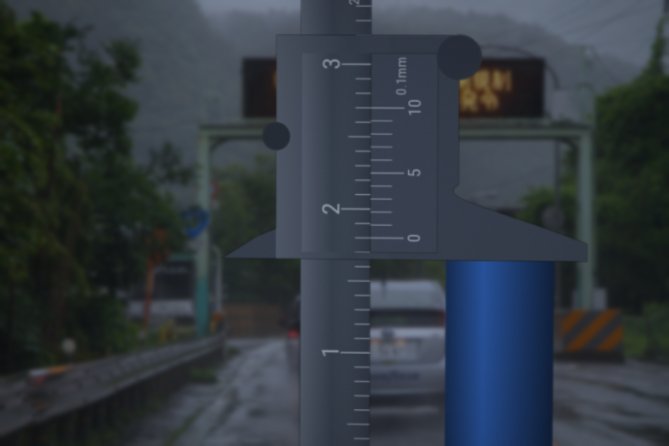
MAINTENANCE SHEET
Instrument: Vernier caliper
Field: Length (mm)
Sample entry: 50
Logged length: 18.0
